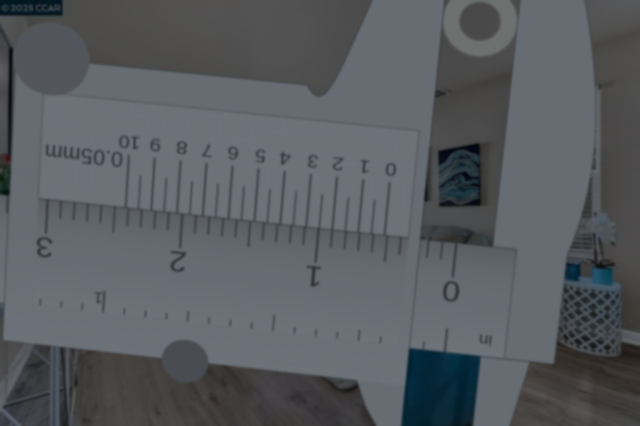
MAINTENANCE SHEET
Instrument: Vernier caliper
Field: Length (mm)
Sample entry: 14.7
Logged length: 5.2
